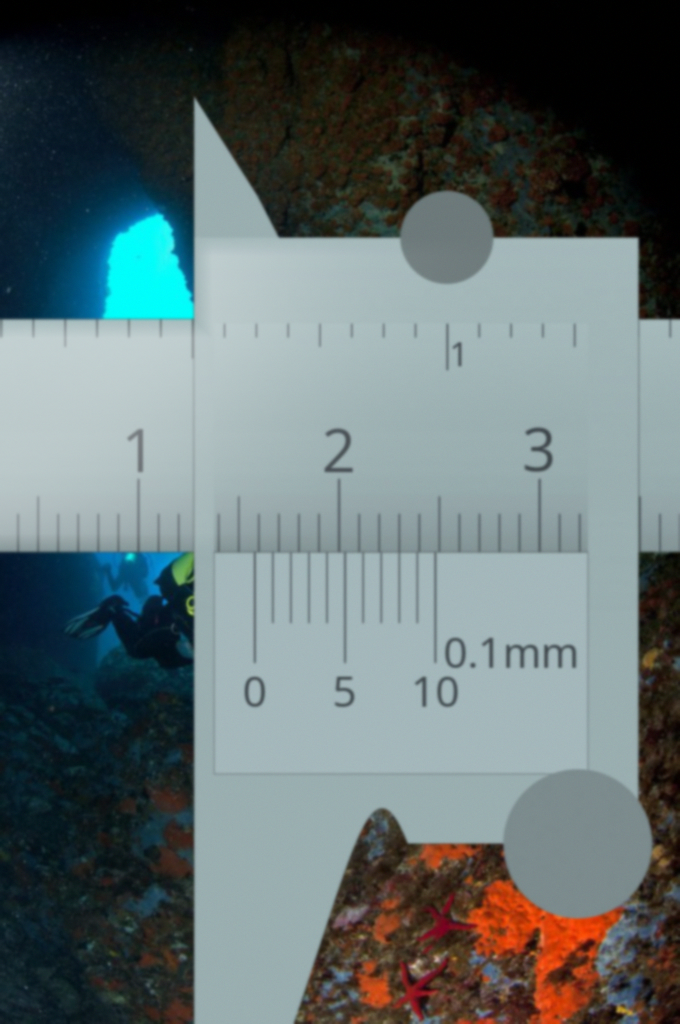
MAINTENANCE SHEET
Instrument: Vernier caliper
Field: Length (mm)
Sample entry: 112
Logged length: 15.8
